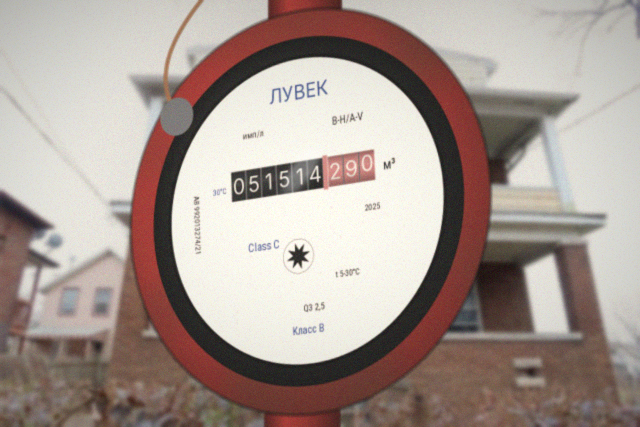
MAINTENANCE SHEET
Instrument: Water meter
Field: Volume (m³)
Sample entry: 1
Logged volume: 51514.290
